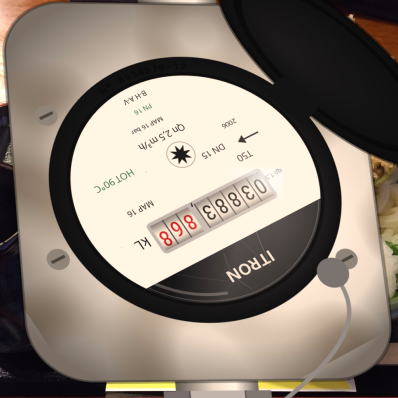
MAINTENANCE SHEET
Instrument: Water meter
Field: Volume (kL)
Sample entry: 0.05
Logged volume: 3883.868
